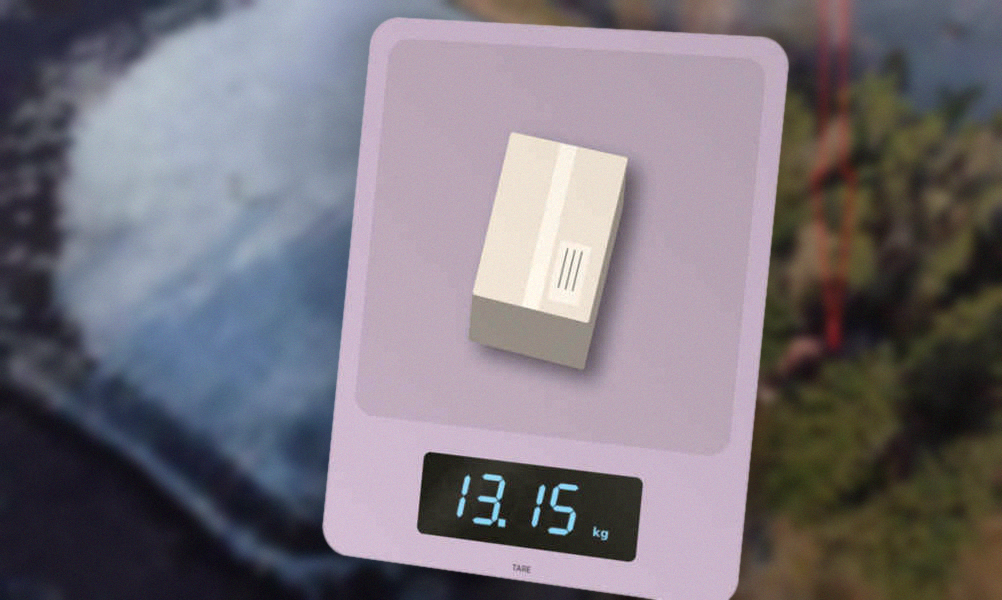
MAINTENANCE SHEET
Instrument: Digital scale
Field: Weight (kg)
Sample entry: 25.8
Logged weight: 13.15
